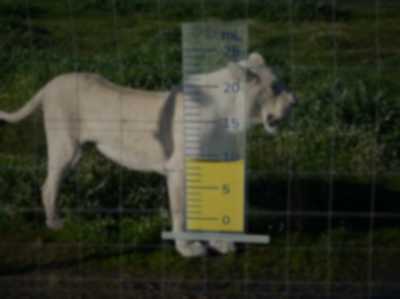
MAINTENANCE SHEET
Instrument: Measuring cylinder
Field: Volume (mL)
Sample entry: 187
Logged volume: 9
